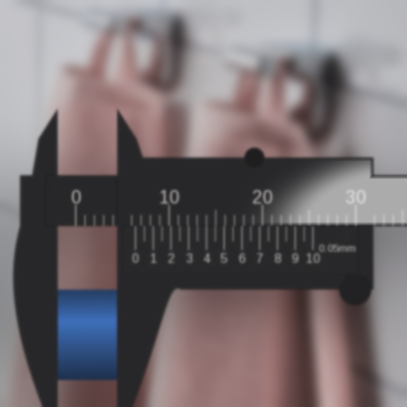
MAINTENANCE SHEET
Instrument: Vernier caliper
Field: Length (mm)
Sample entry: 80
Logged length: 6.4
